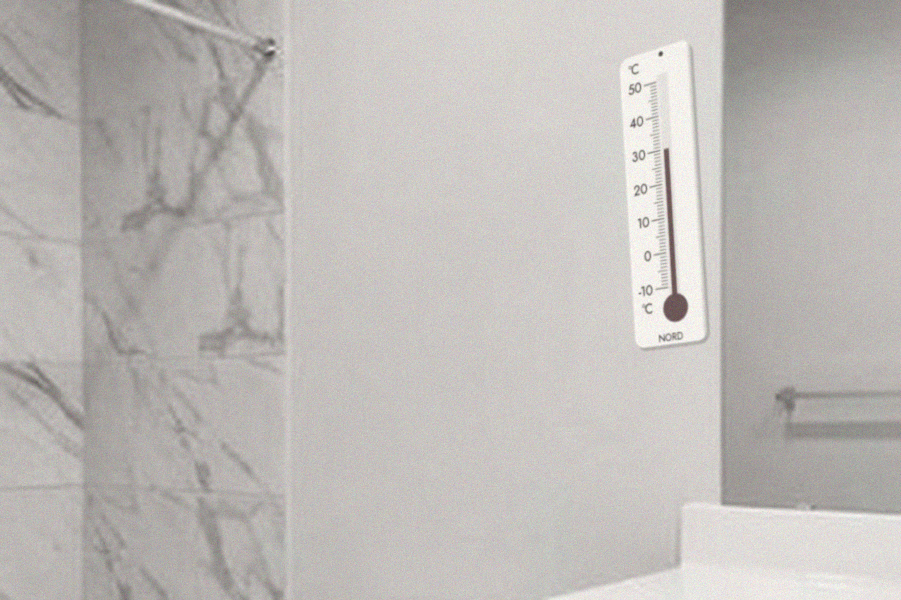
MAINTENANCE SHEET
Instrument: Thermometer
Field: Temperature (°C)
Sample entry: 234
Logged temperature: 30
